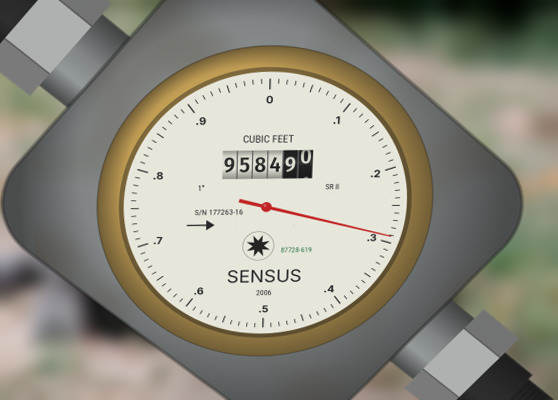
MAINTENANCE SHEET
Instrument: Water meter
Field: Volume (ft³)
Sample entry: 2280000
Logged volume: 958490.29
